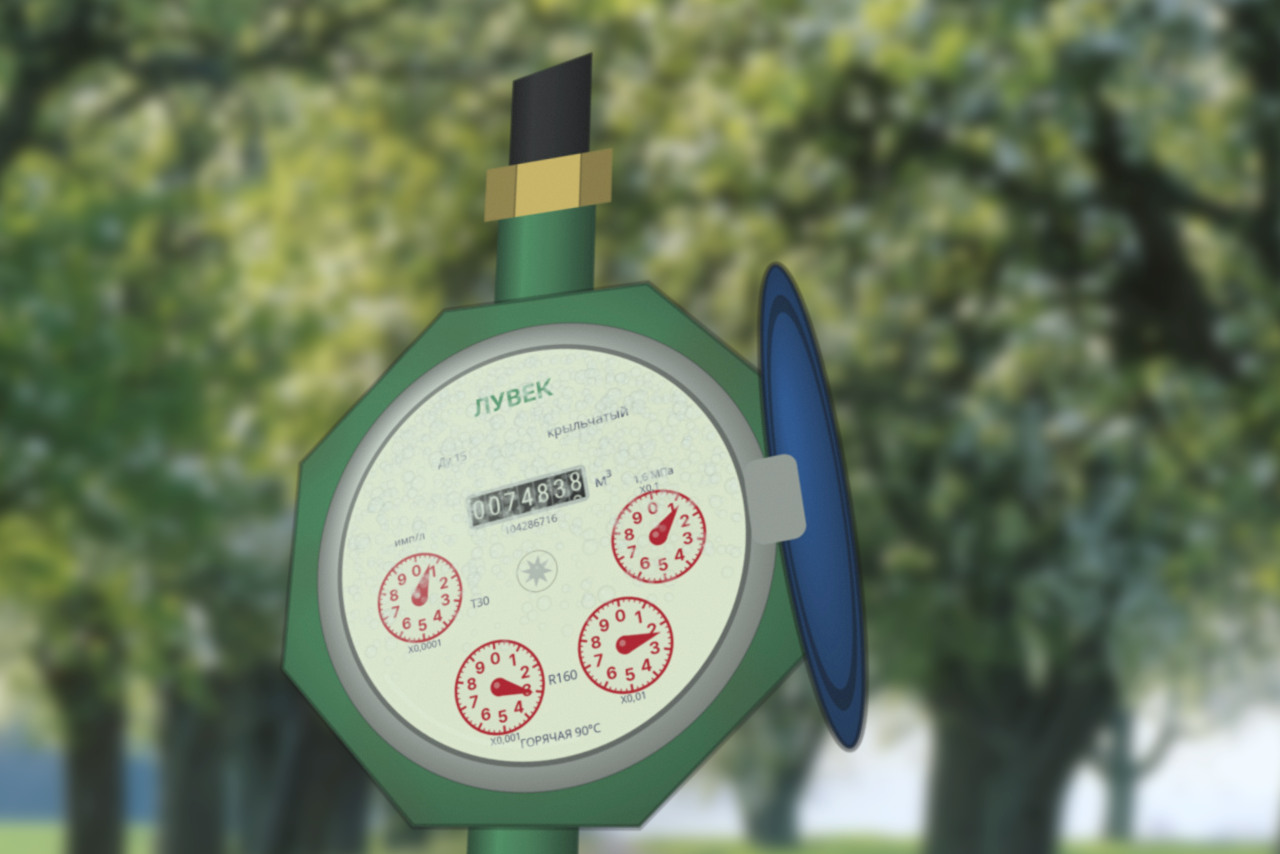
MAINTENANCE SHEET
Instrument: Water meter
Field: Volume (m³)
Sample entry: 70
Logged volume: 74838.1230
